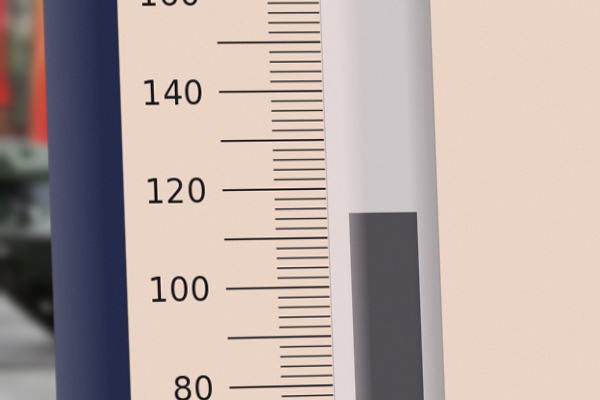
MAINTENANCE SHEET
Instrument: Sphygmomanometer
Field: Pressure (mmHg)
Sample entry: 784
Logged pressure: 115
